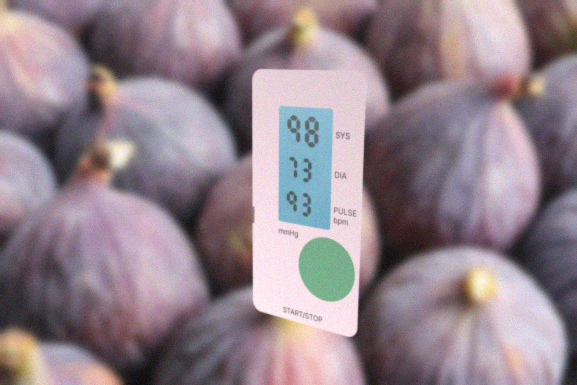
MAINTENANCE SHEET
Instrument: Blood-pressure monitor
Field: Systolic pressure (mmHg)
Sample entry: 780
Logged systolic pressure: 98
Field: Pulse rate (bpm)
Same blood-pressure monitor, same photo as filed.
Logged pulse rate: 93
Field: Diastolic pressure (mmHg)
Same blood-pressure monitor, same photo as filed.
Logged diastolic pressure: 73
